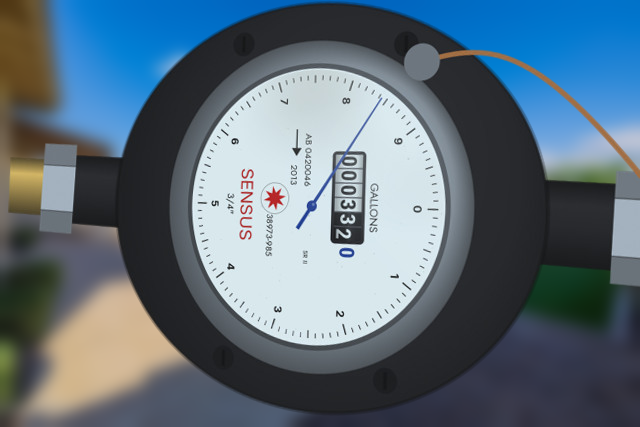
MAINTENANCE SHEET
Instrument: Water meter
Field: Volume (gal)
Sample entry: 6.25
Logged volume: 3318.4
